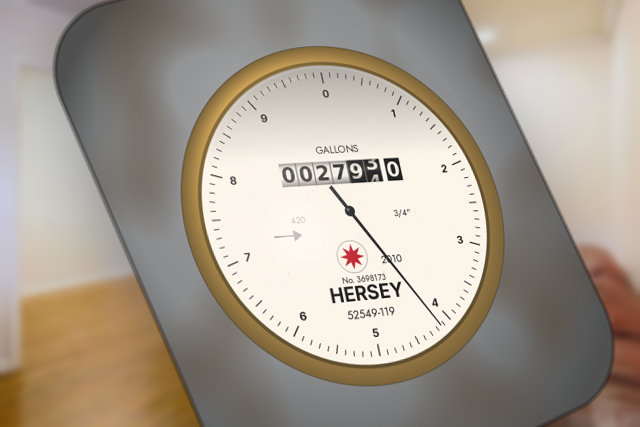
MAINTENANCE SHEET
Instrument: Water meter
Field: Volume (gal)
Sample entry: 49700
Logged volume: 27934.1
